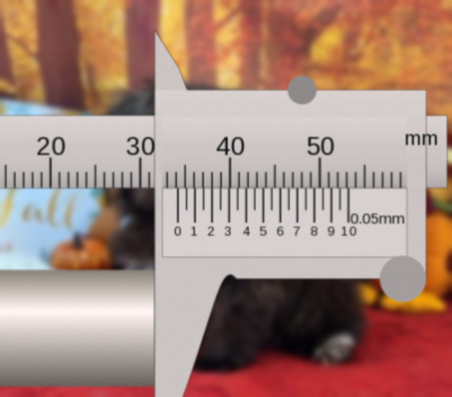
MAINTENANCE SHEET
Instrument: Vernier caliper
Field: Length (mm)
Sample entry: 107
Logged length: 34.2
